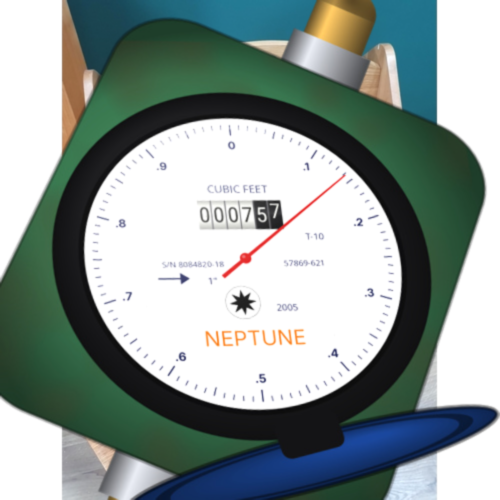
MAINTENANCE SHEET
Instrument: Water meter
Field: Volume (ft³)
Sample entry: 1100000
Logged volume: 757.14
